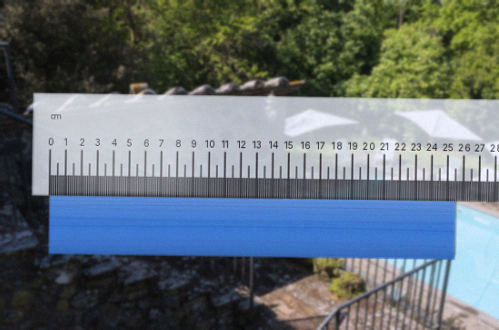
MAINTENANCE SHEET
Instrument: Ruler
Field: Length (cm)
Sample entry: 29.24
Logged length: 25.5
